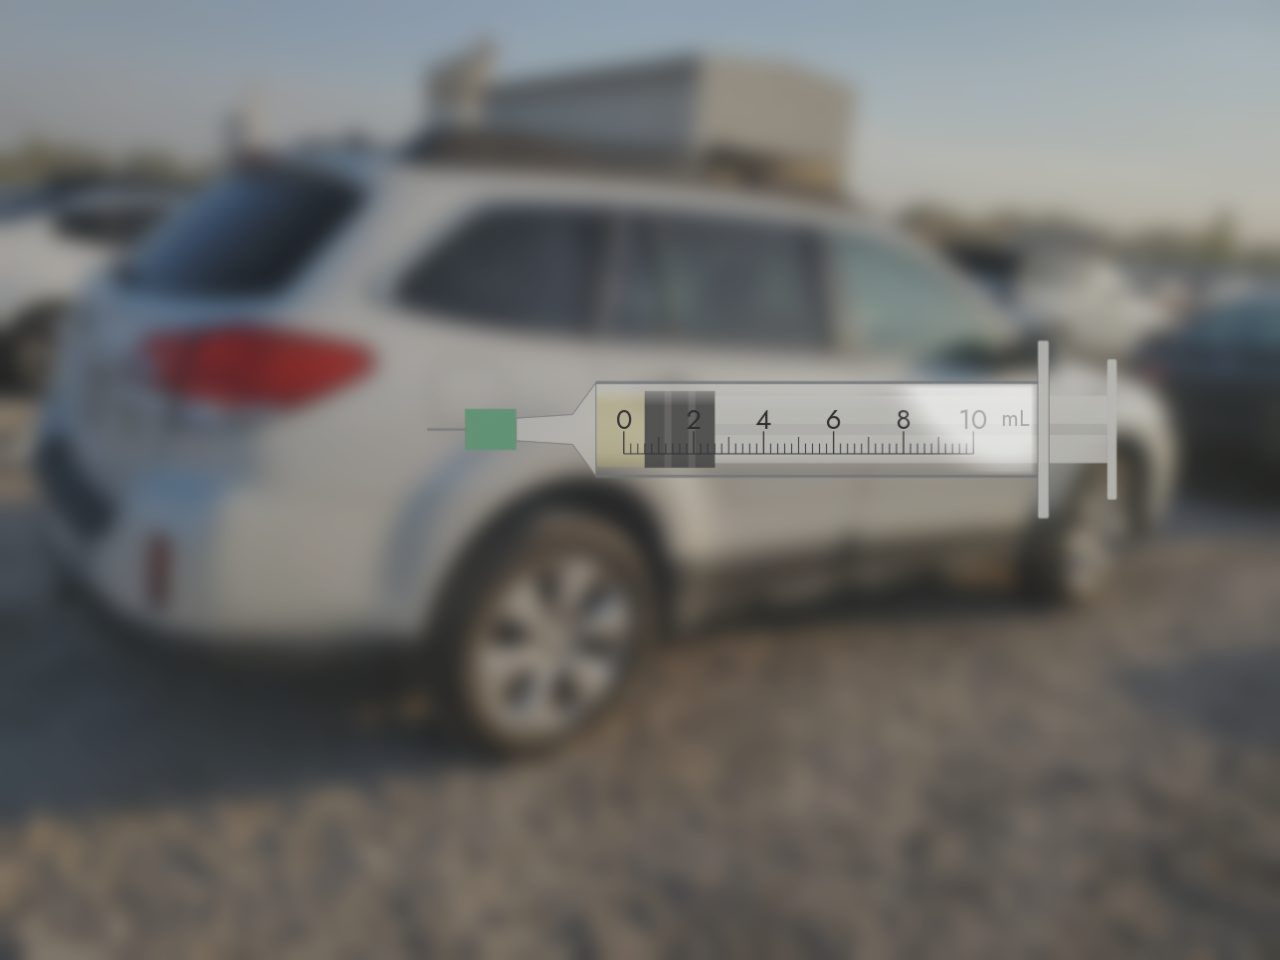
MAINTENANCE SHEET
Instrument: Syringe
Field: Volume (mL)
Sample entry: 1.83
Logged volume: 0.6
